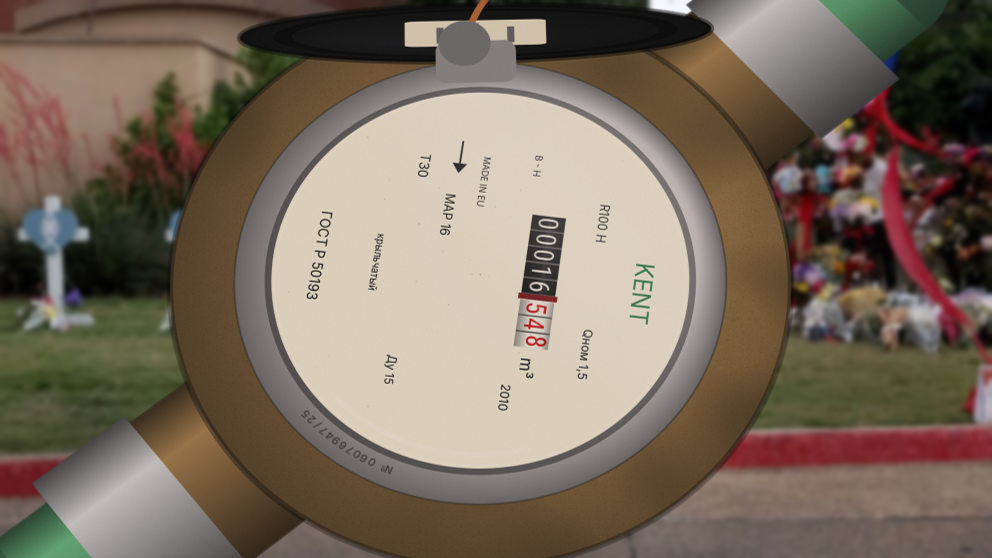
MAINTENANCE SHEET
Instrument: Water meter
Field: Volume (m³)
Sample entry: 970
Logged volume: 16.548
